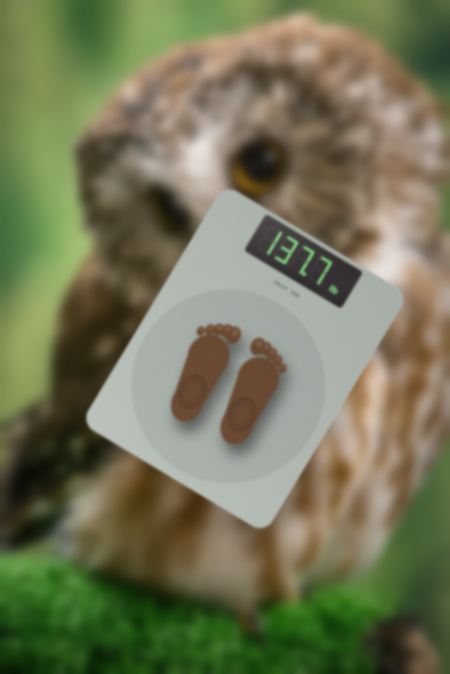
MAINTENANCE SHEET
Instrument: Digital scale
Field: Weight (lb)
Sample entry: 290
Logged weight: 137.7
